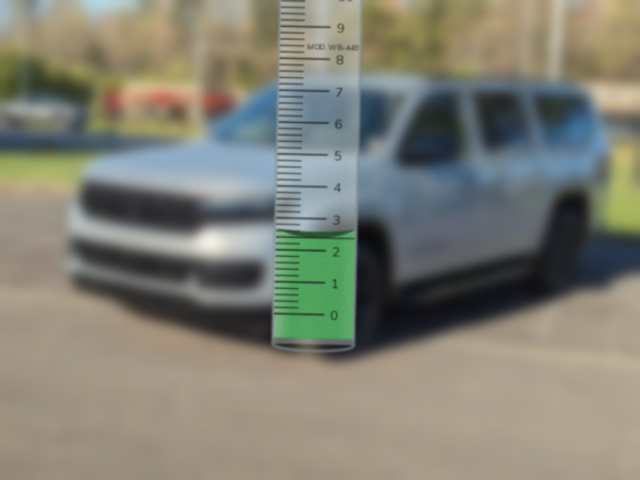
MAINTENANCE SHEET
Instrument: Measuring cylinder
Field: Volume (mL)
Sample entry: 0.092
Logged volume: 2.4
